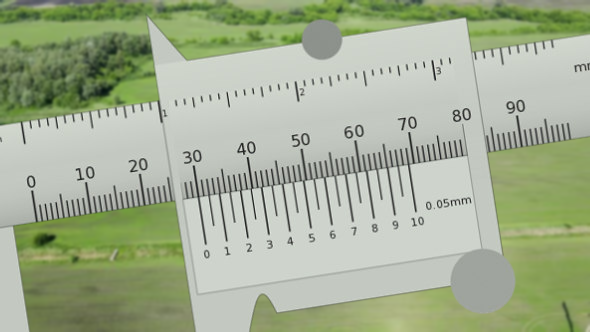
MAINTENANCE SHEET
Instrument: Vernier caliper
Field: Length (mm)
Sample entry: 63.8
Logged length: 30.0
